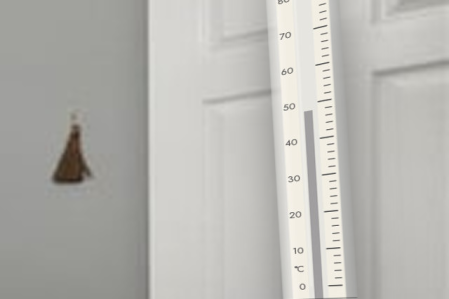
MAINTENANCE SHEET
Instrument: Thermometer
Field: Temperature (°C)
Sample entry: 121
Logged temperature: 48
